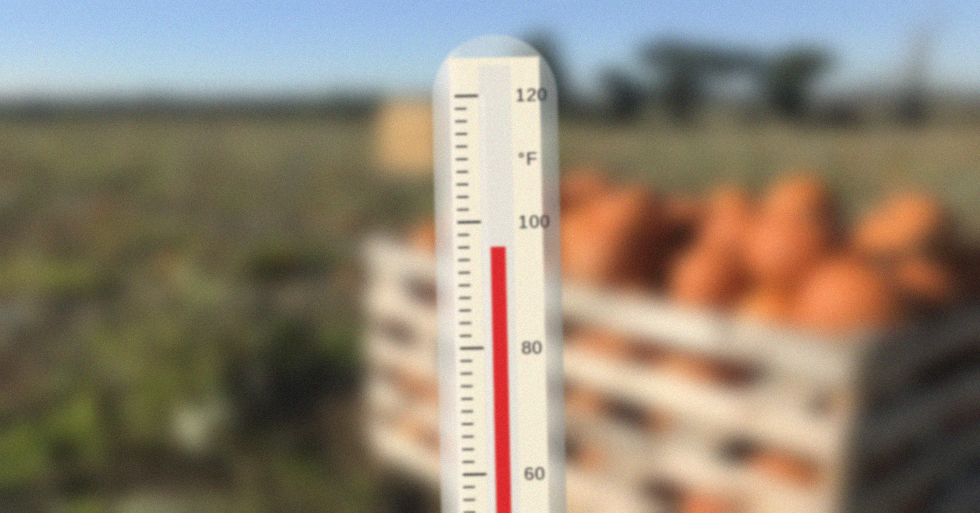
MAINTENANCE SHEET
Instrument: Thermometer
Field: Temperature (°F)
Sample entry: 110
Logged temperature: 96
